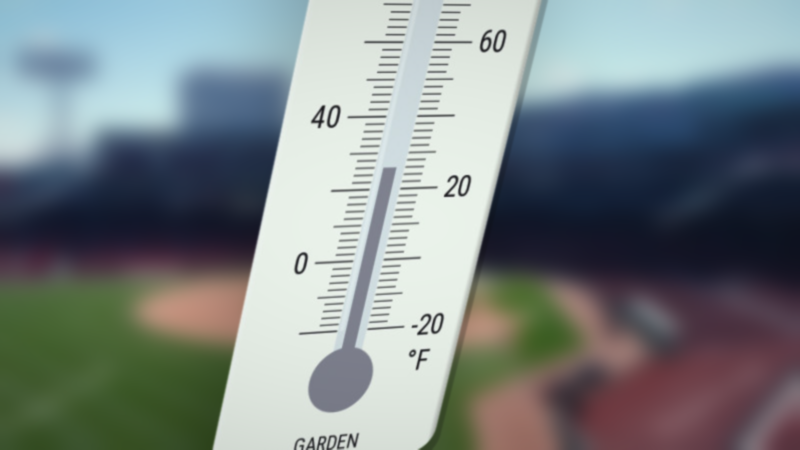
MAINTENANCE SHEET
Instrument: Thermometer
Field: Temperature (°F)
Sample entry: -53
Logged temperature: 26
